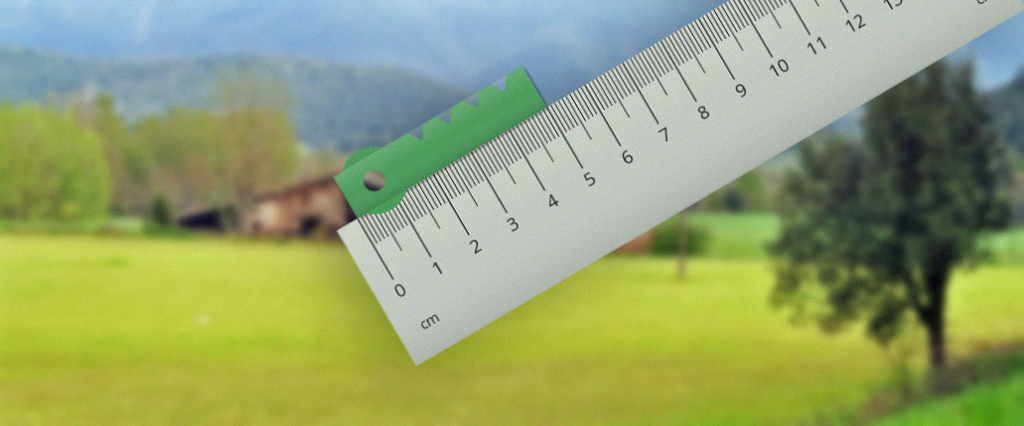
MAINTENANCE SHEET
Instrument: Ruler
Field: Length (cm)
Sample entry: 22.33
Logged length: 5
